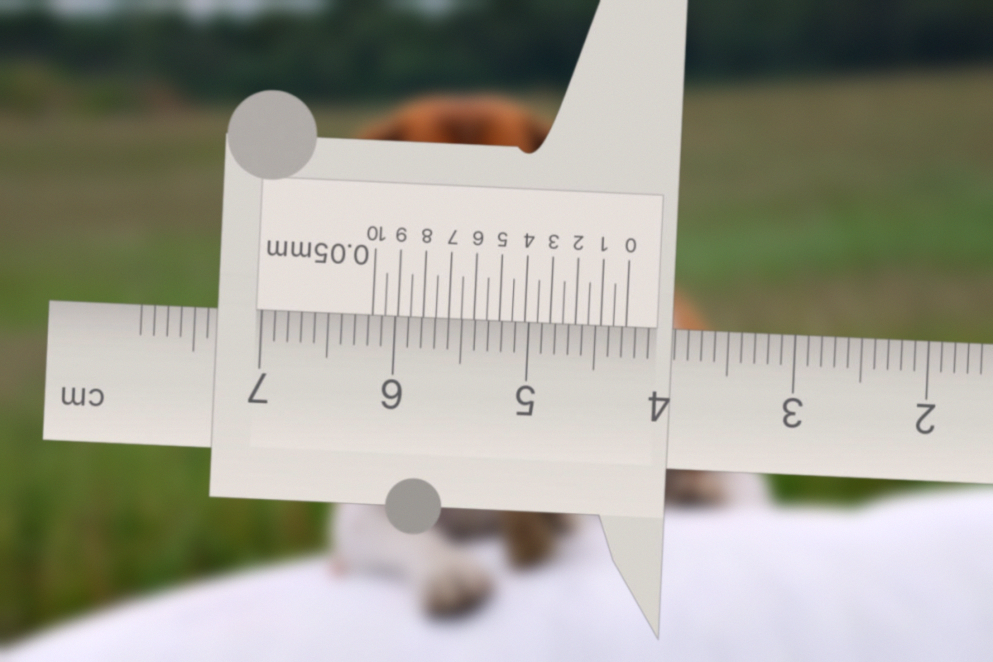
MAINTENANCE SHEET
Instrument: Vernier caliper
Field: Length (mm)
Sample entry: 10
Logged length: 42.7
